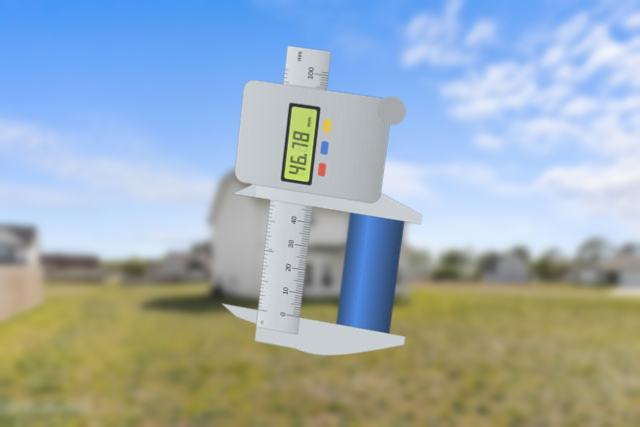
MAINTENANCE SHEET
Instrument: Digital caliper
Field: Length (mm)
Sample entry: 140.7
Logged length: 46.78
